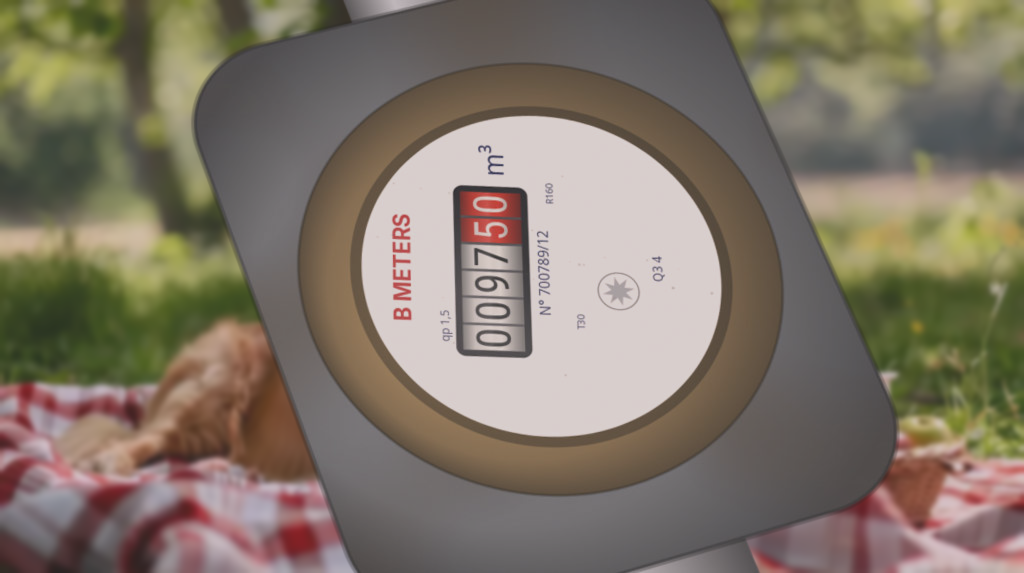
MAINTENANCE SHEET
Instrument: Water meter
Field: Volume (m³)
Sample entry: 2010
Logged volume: 97.50
